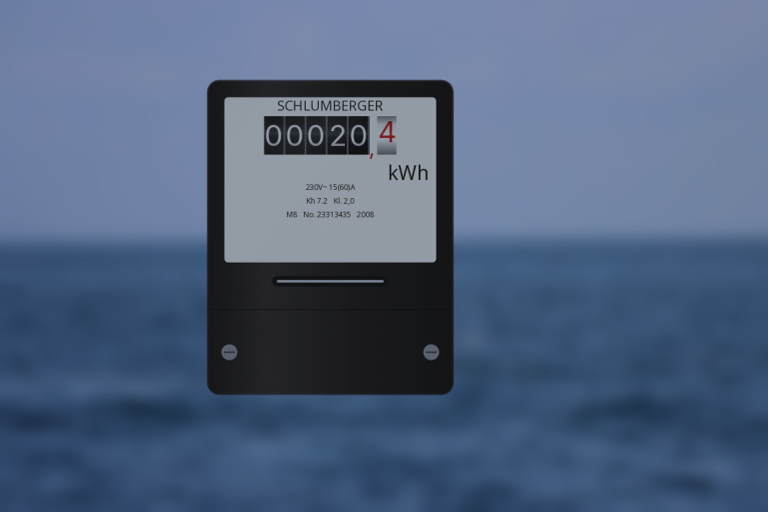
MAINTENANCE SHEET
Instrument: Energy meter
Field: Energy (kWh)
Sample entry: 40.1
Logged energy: 20.4
